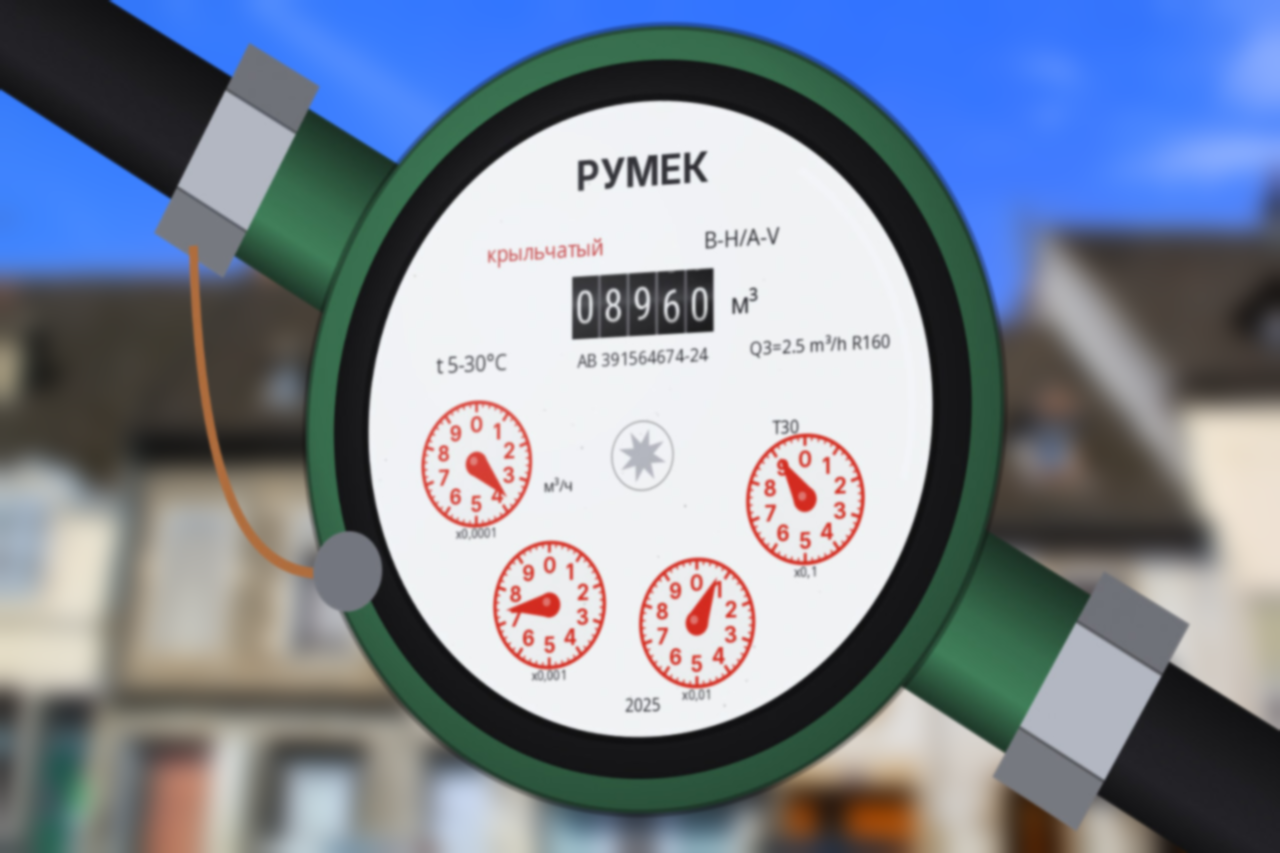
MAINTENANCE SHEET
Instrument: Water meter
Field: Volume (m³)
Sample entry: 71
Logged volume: 8959.9073
